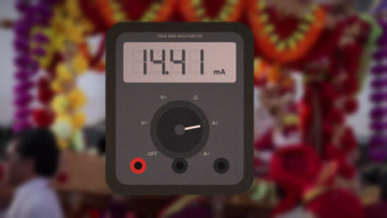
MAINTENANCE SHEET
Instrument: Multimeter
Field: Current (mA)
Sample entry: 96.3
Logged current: 14.41
